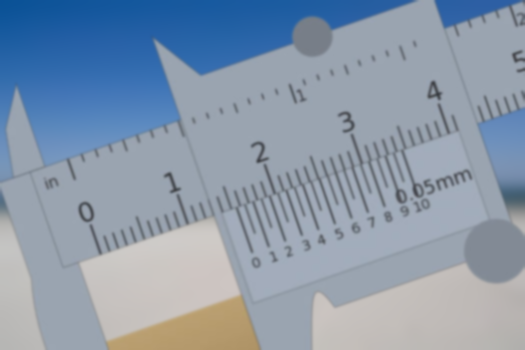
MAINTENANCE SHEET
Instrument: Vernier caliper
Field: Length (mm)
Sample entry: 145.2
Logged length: 15.6
